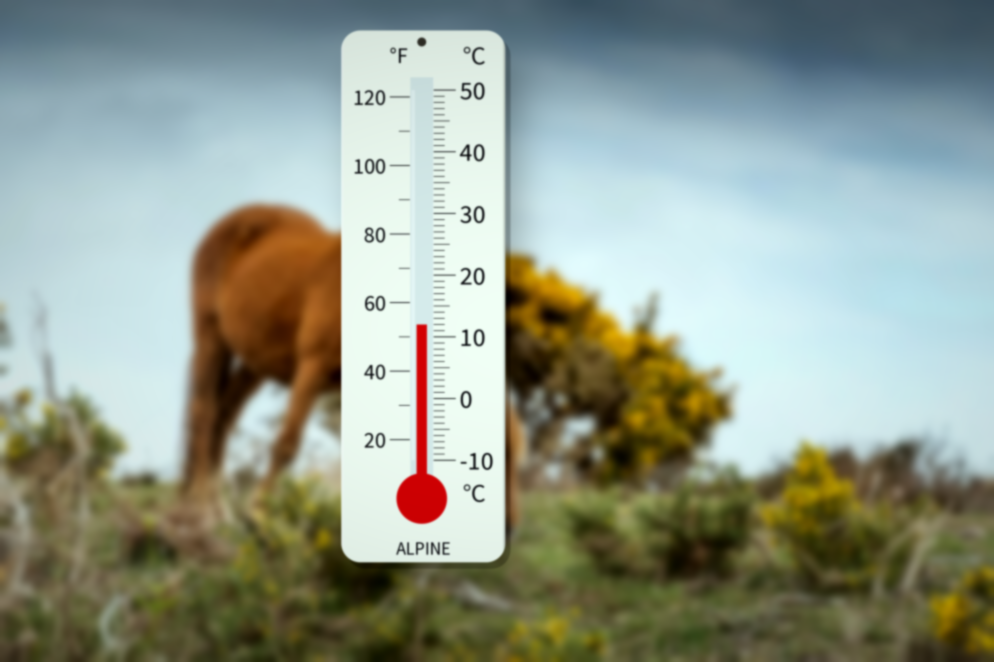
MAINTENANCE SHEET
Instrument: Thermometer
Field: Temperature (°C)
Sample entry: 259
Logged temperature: 12
